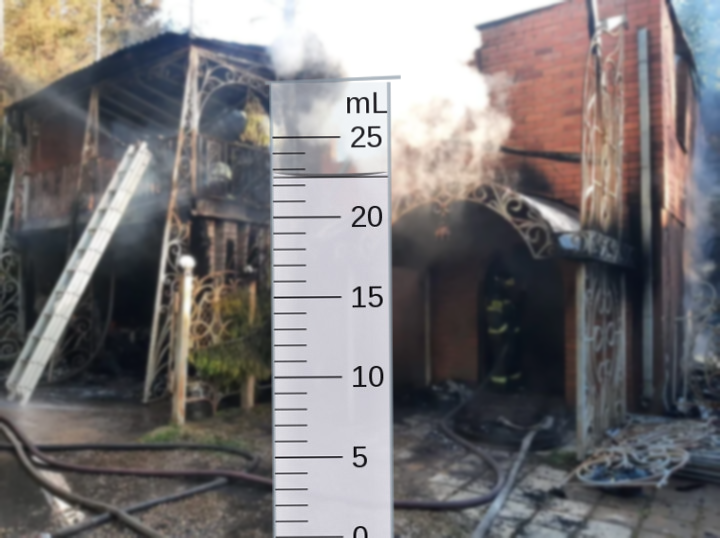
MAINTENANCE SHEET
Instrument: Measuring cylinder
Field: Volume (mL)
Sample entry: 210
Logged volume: 22.5
